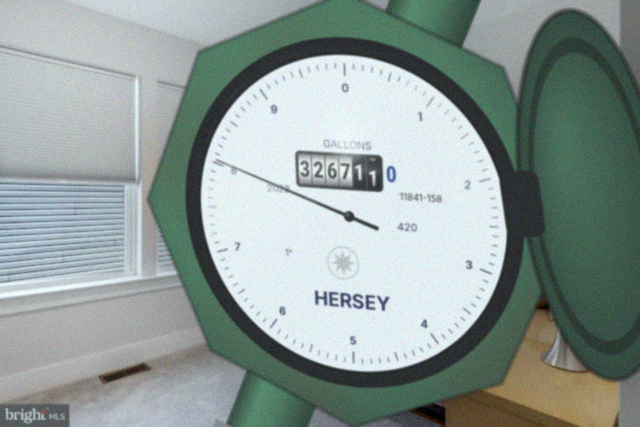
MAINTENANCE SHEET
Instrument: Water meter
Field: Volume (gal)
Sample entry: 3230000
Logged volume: 3267108.0
